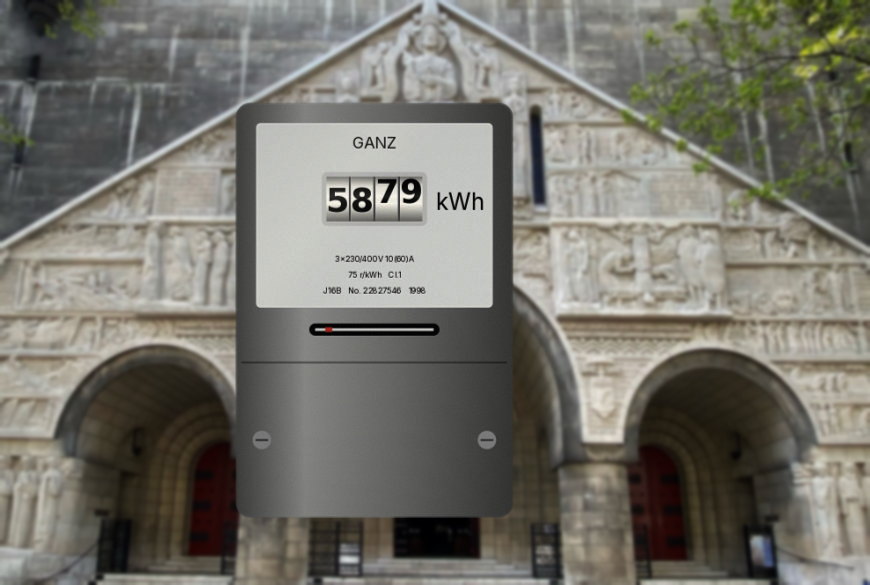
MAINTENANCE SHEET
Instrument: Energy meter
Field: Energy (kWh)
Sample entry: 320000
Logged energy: 5879
